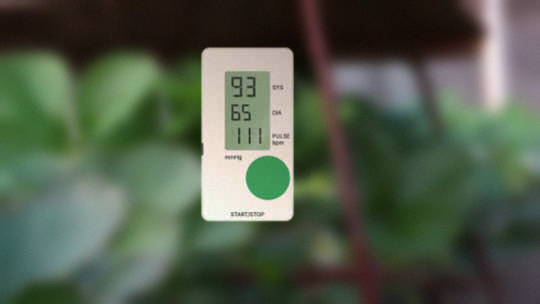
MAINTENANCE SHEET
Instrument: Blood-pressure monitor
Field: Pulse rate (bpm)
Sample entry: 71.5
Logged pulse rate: 111
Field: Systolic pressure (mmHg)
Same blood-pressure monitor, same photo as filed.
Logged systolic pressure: 93
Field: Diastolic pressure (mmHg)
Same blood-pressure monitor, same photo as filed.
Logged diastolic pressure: 65
